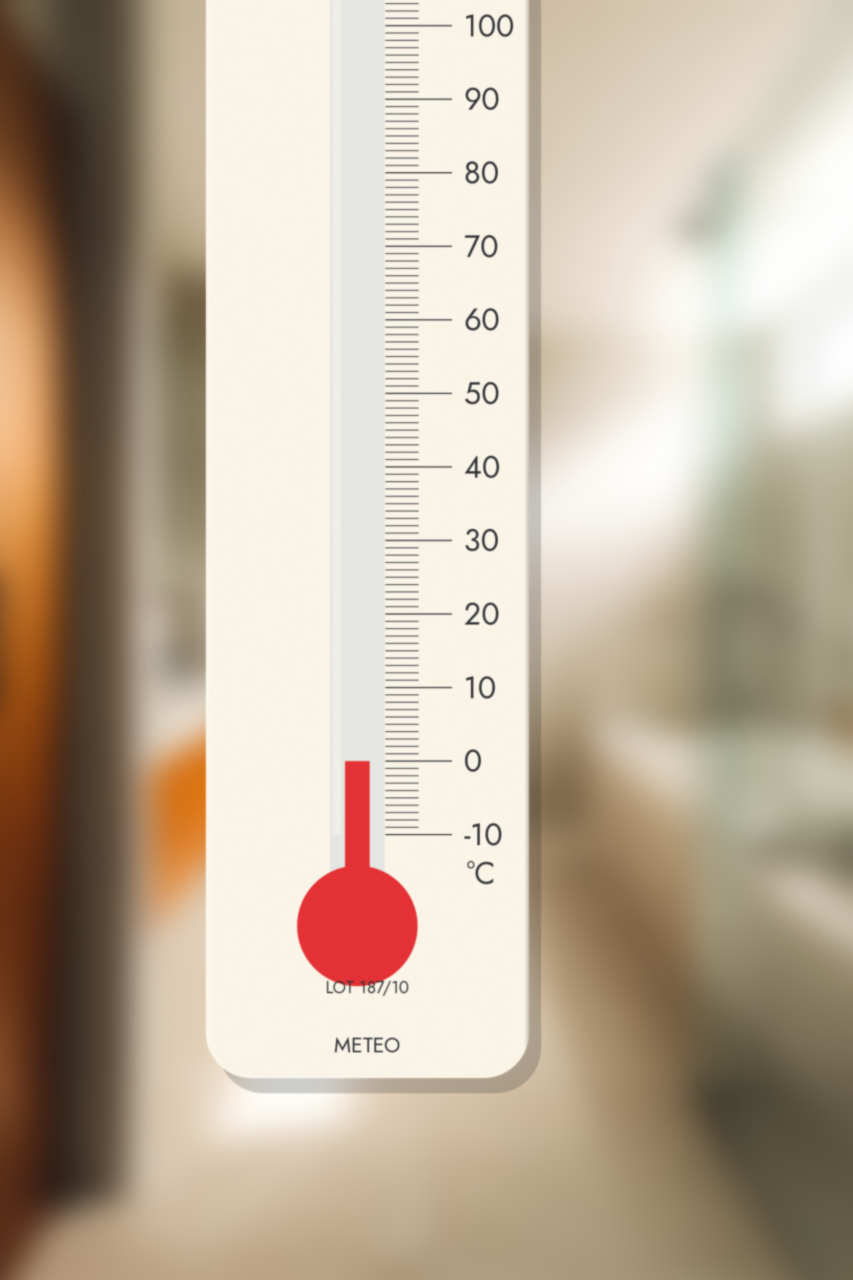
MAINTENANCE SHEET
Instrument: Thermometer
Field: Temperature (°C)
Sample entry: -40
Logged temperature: 0
